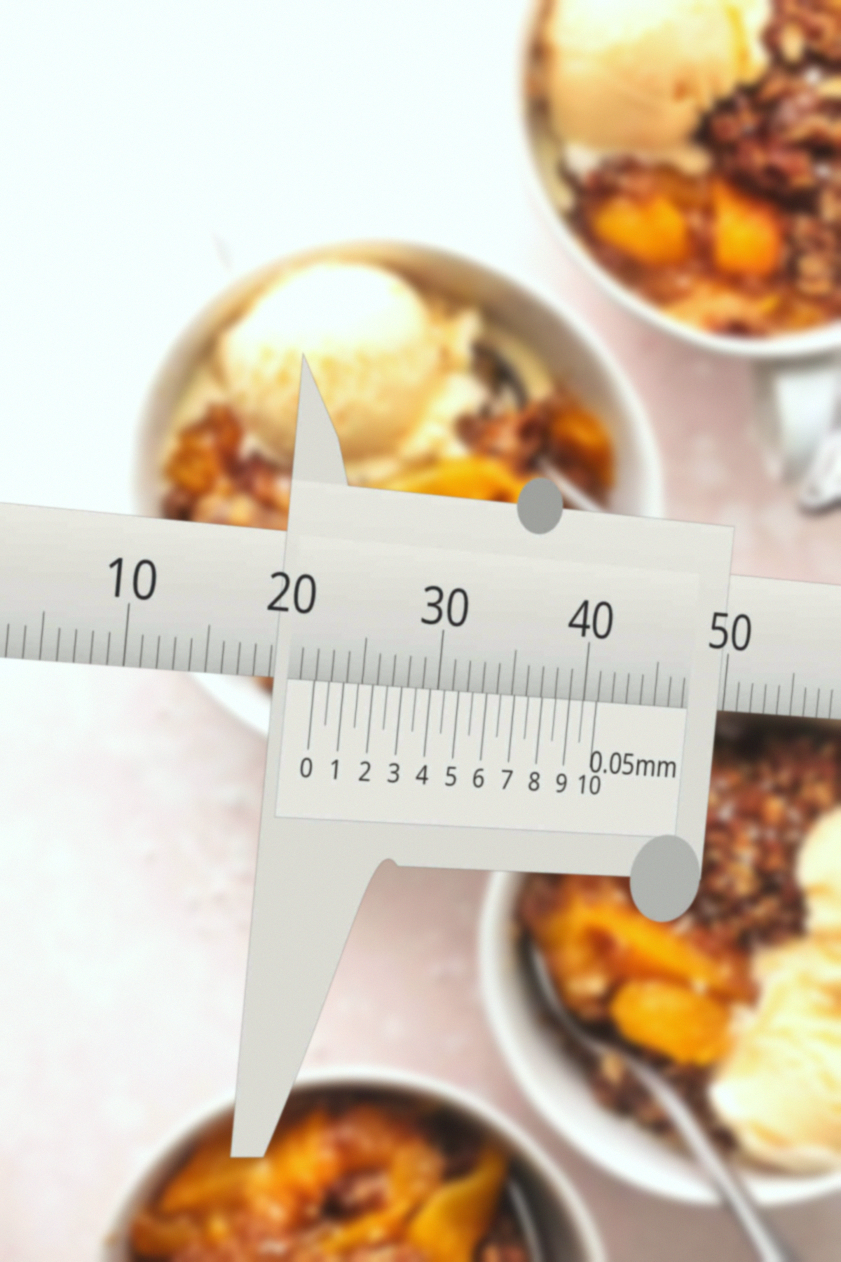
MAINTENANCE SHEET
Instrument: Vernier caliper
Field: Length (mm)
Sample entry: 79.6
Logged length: 21.9
